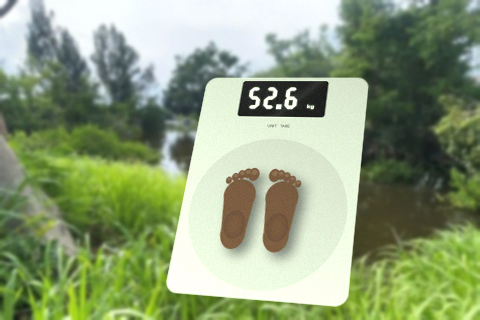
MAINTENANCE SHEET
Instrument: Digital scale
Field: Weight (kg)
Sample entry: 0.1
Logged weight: 52.6
